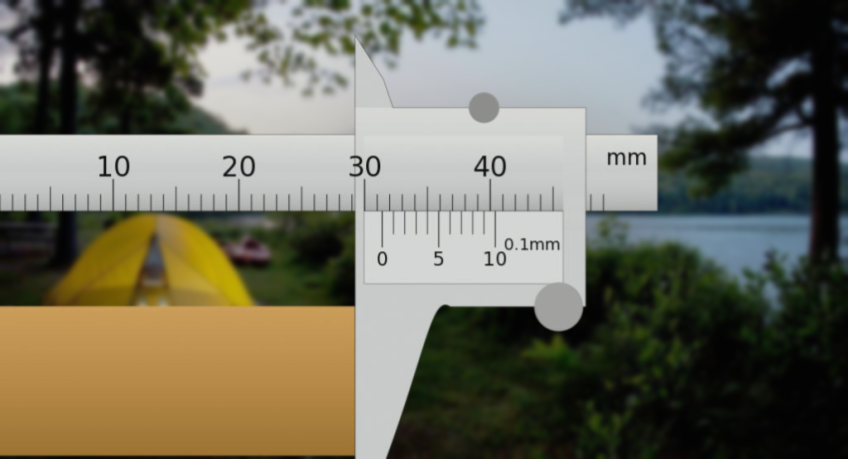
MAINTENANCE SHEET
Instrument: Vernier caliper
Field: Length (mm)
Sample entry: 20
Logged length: 31.4
